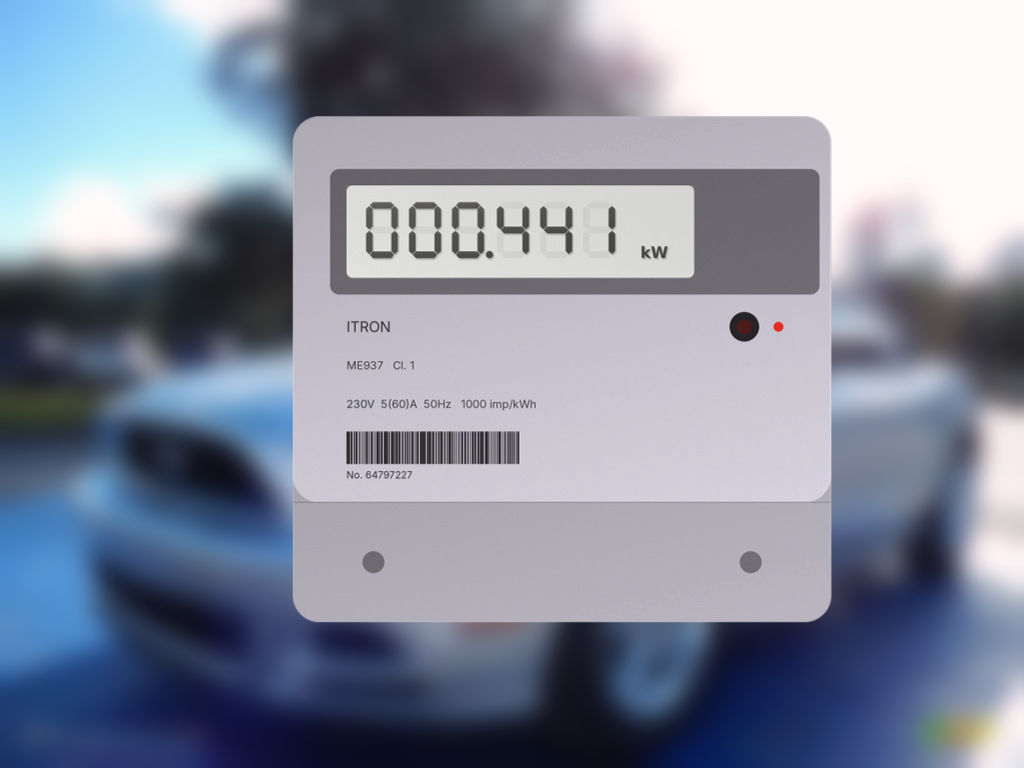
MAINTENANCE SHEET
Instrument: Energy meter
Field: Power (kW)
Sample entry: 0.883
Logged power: 0.441
